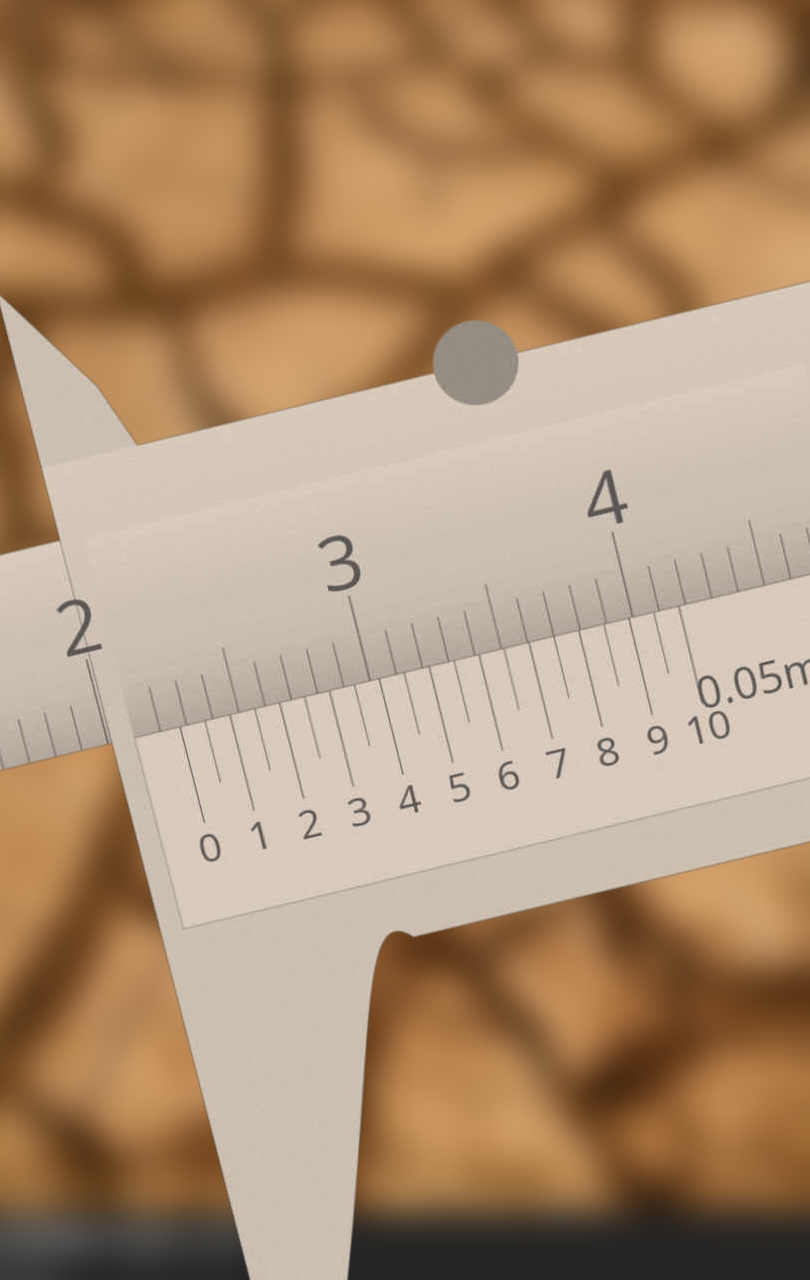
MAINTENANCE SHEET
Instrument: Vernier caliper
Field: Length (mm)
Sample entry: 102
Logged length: 22.75
